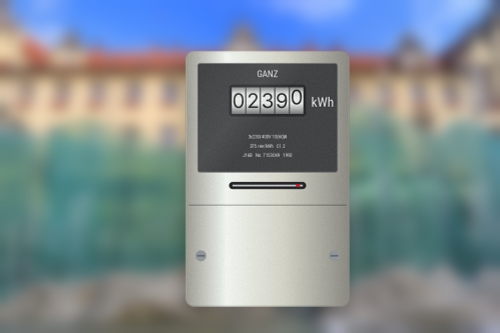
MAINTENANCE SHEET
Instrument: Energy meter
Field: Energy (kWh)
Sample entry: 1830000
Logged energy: 2390
